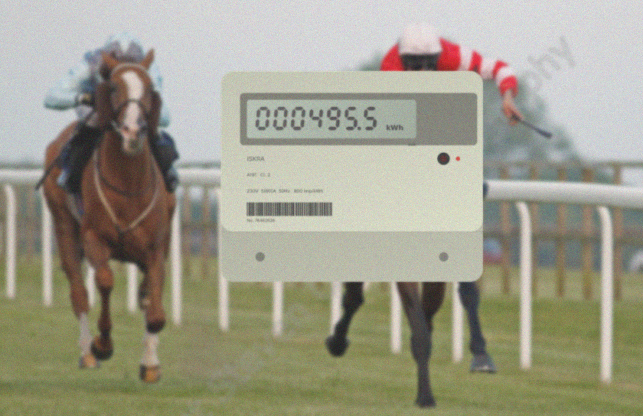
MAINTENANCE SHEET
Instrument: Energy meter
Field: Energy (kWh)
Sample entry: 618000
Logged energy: 495.5
